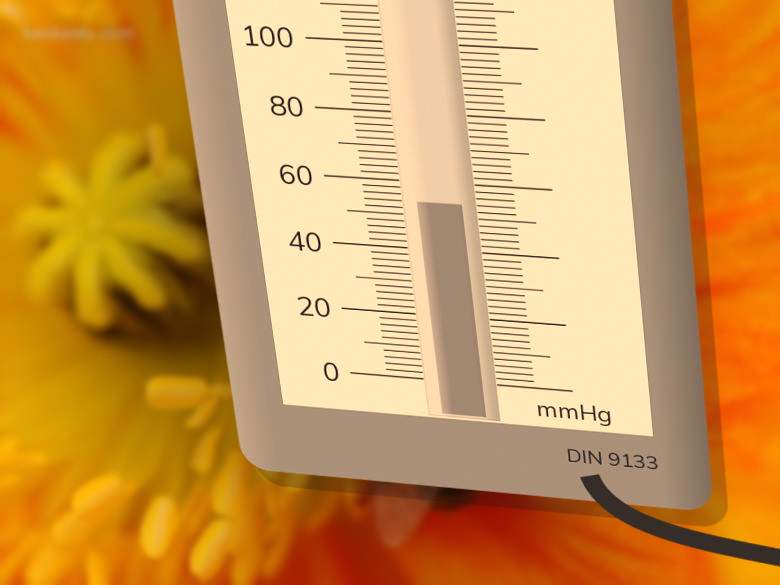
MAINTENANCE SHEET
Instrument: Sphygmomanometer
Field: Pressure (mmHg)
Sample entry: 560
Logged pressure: 54
